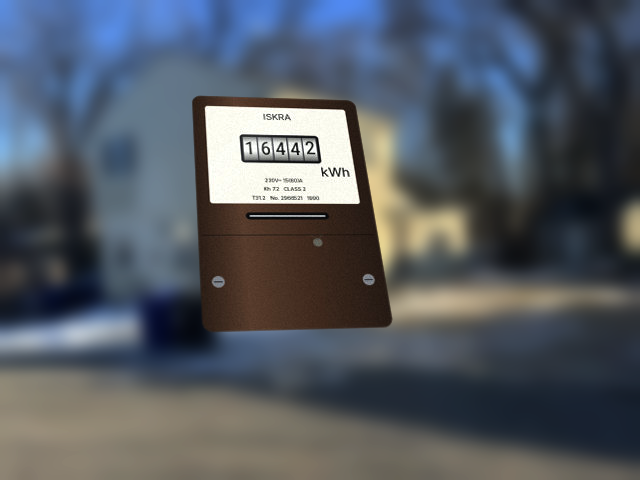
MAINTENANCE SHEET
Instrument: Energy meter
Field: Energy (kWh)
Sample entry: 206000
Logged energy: 16442
